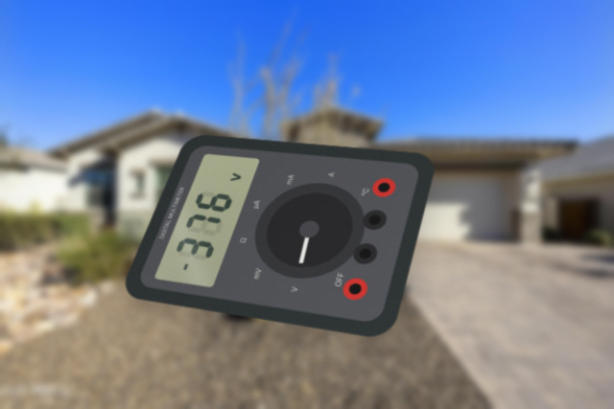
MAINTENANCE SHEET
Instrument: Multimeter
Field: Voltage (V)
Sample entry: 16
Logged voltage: -376
